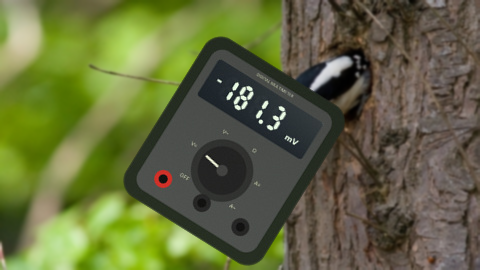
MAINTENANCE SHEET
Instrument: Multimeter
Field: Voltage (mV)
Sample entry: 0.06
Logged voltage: -181.3
